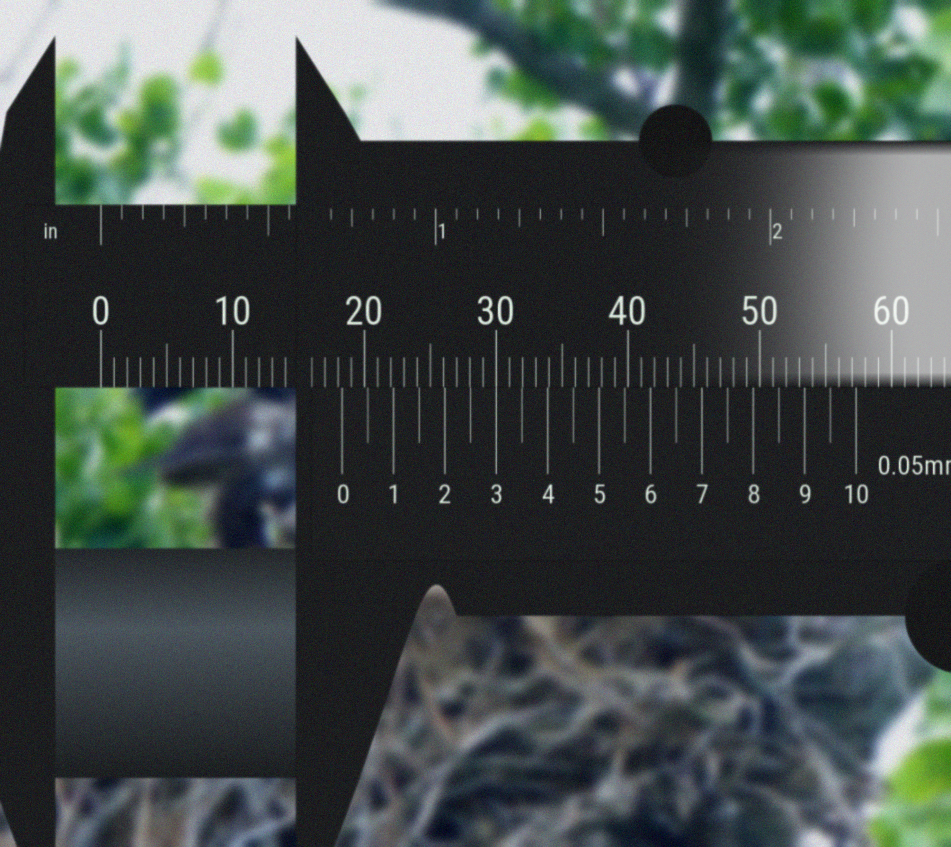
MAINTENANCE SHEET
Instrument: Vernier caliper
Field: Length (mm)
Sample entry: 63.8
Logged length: 18.3
